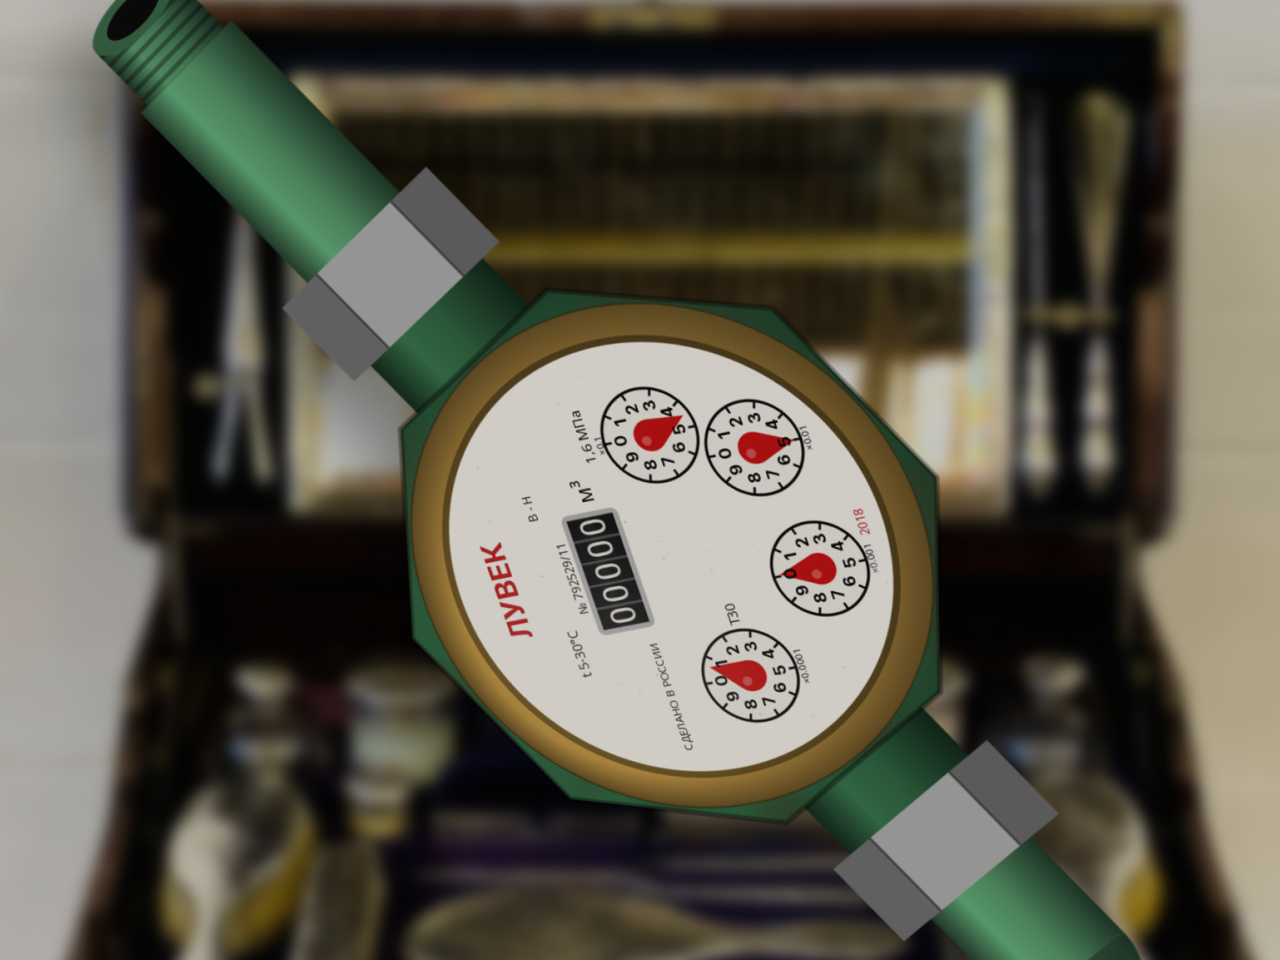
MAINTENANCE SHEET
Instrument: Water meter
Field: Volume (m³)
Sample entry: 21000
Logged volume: 0.4500
